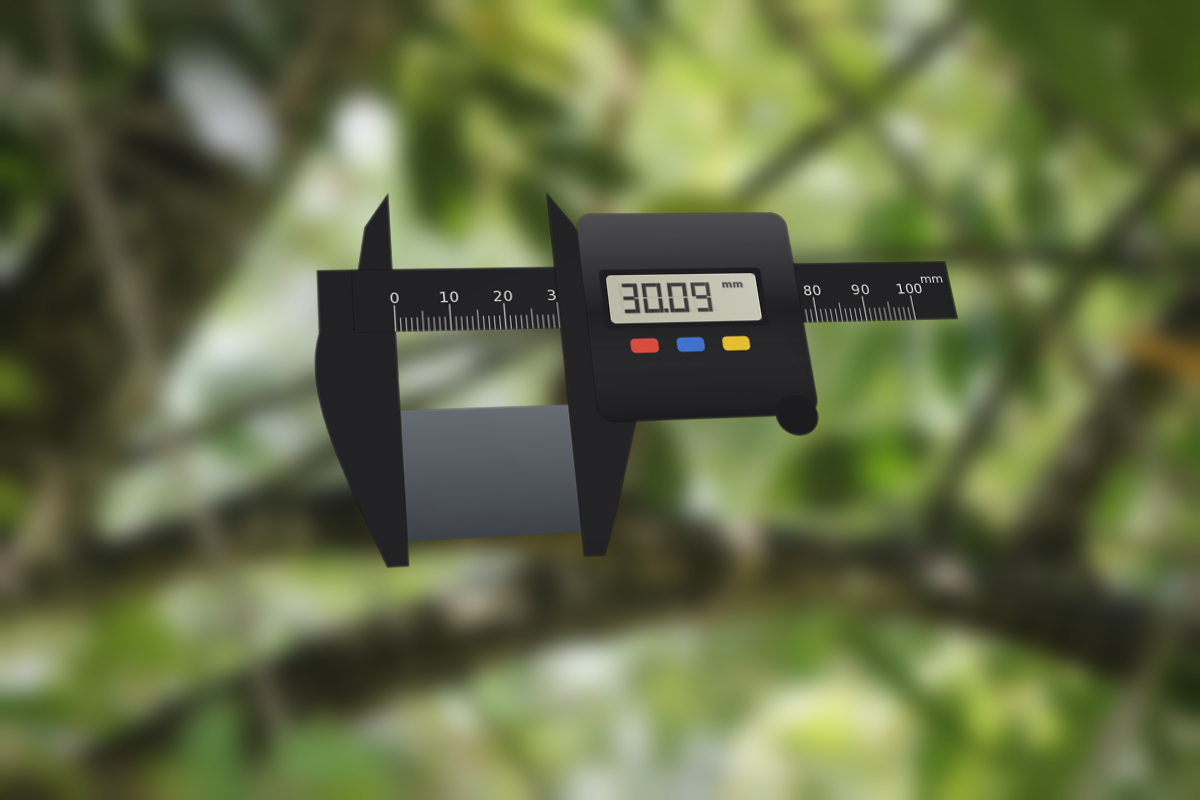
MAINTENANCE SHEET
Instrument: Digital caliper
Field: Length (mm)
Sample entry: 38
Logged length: 30.09
